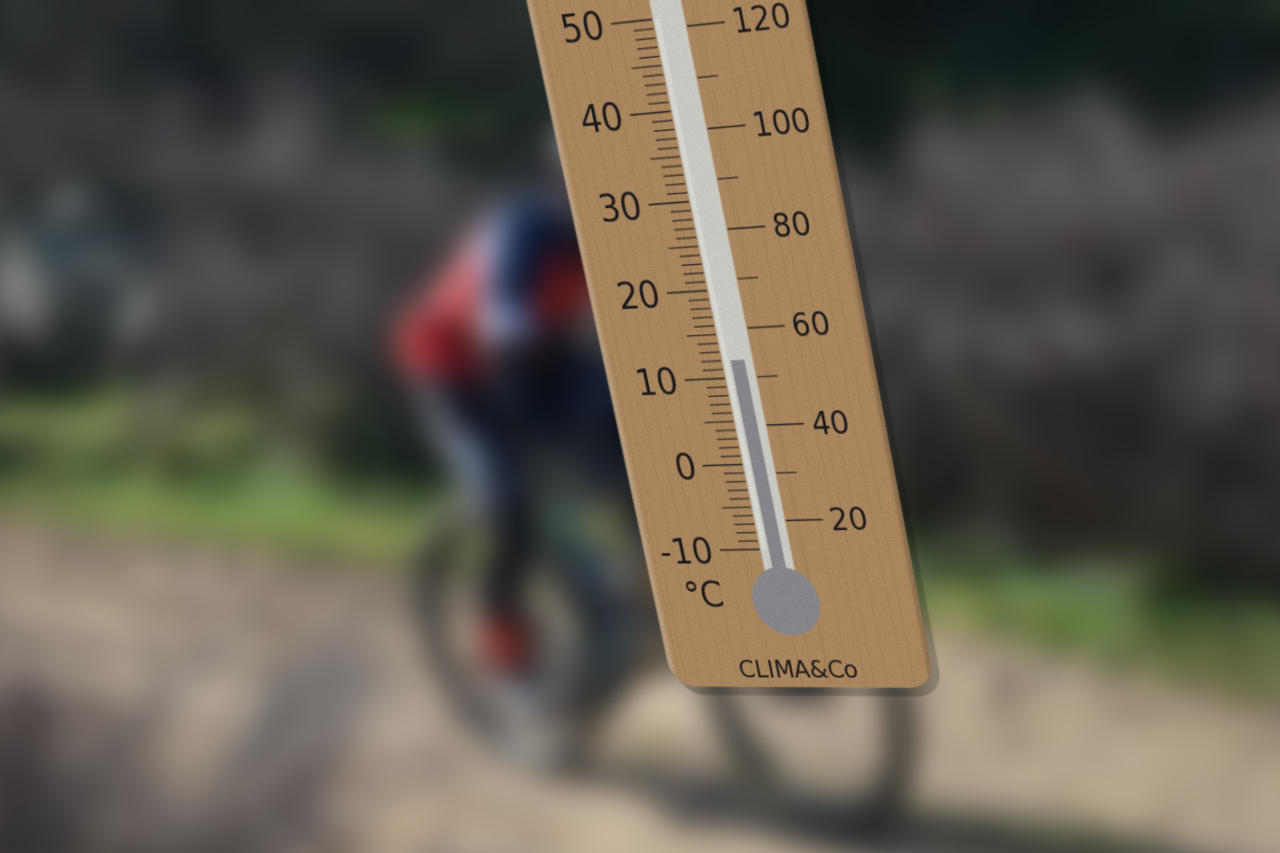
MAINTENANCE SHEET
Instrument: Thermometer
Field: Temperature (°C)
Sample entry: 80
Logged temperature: 12
